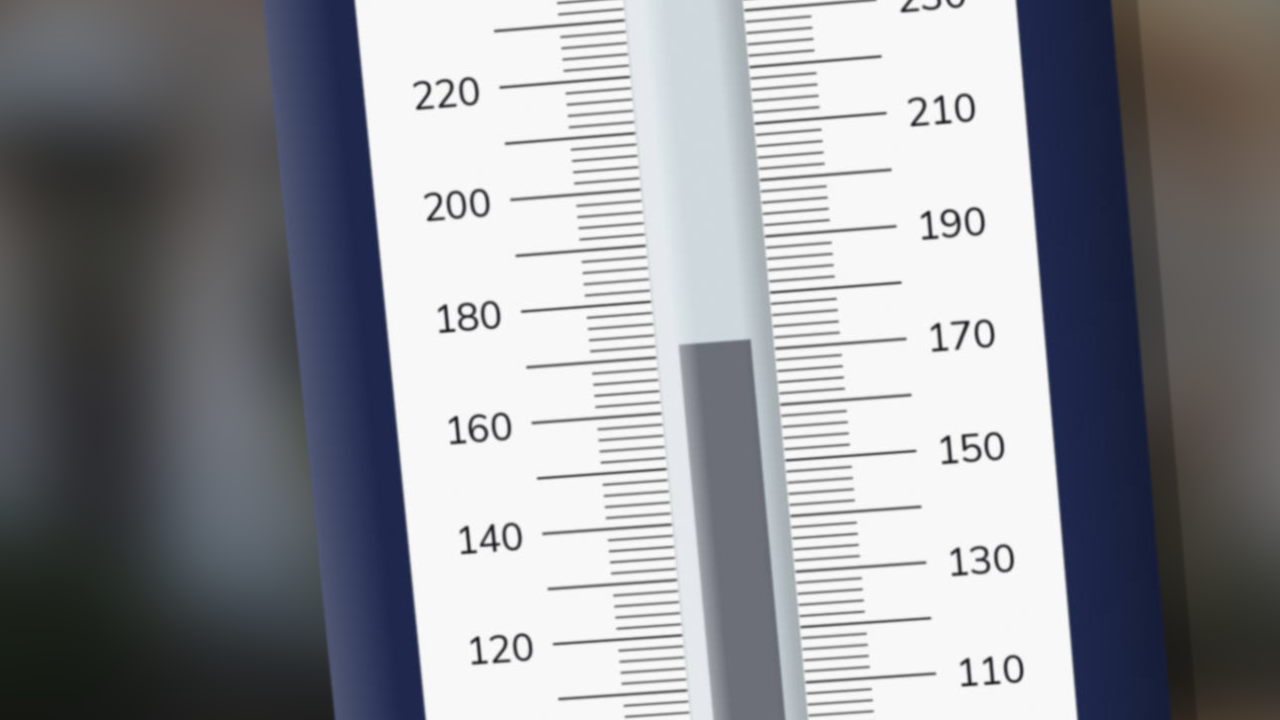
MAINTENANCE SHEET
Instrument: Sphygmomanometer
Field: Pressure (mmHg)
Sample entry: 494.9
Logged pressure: 172
